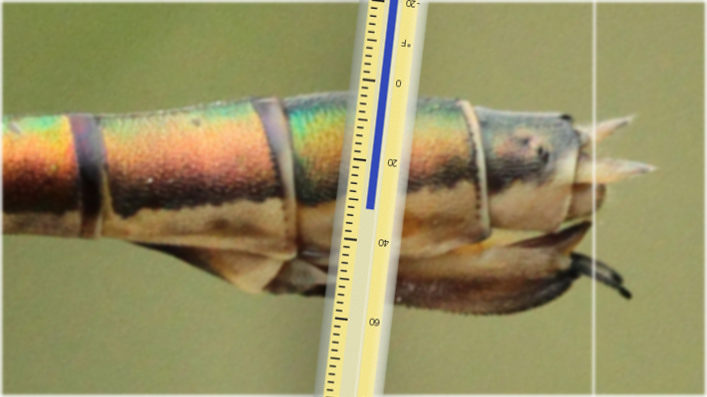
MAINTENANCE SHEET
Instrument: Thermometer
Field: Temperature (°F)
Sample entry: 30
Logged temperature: 32
